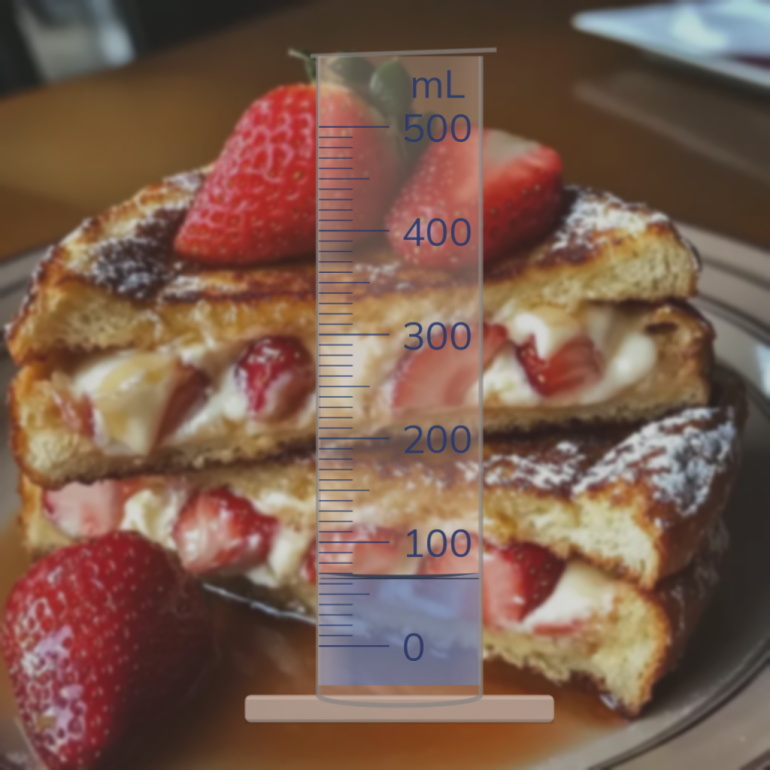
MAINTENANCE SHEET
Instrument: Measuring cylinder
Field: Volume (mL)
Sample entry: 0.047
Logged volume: 65
